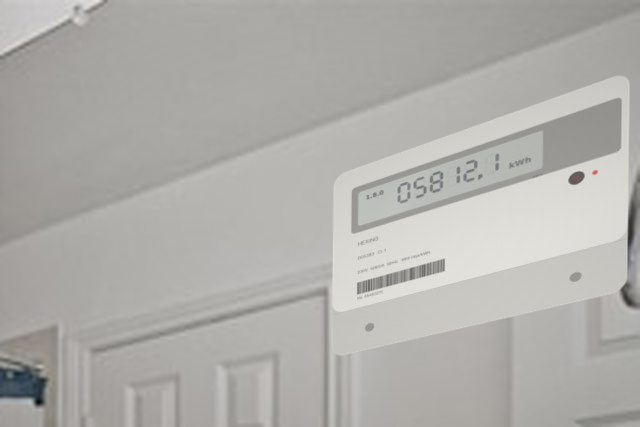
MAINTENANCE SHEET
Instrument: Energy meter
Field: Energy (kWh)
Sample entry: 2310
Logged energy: 5812.1
